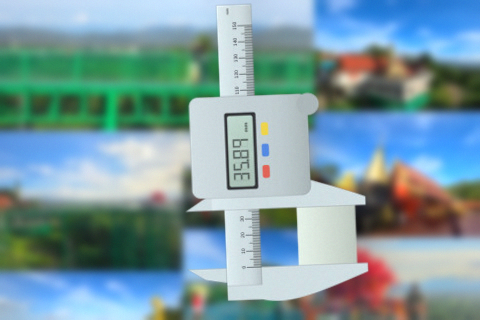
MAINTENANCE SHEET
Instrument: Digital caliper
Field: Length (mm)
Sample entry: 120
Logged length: 35.89
